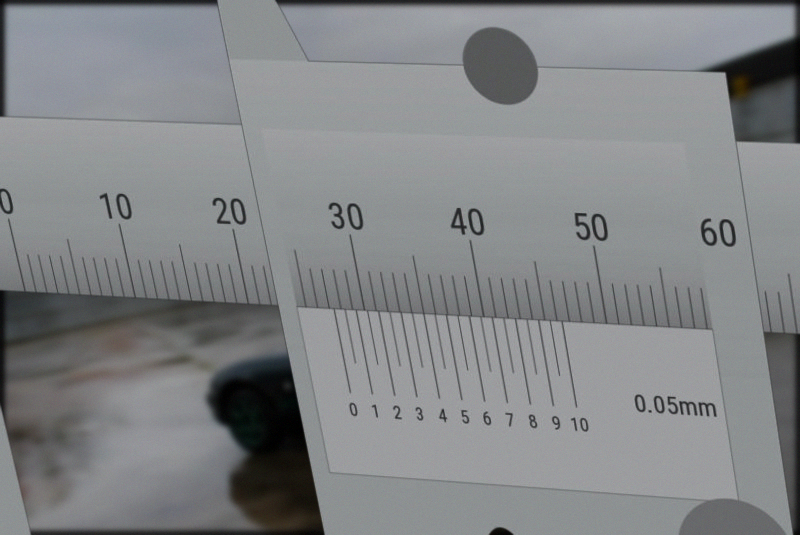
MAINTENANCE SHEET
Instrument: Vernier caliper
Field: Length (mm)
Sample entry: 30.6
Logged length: 27.4
